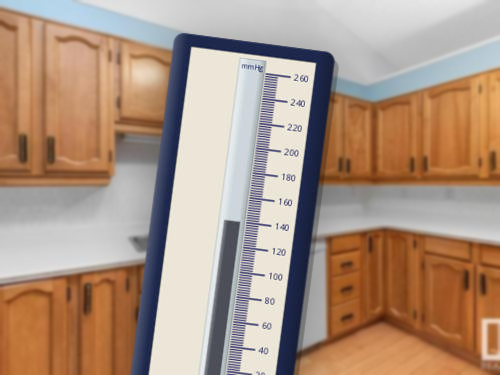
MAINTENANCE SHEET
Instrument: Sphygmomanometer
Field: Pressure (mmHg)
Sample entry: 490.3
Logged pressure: 140
